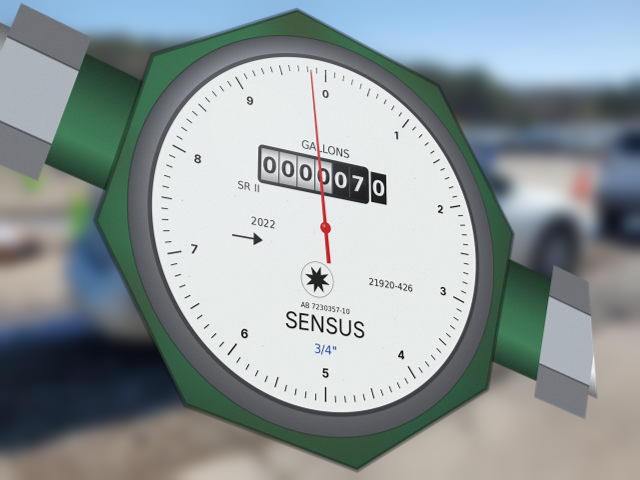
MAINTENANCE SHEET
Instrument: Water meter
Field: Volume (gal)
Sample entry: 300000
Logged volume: 69.8
